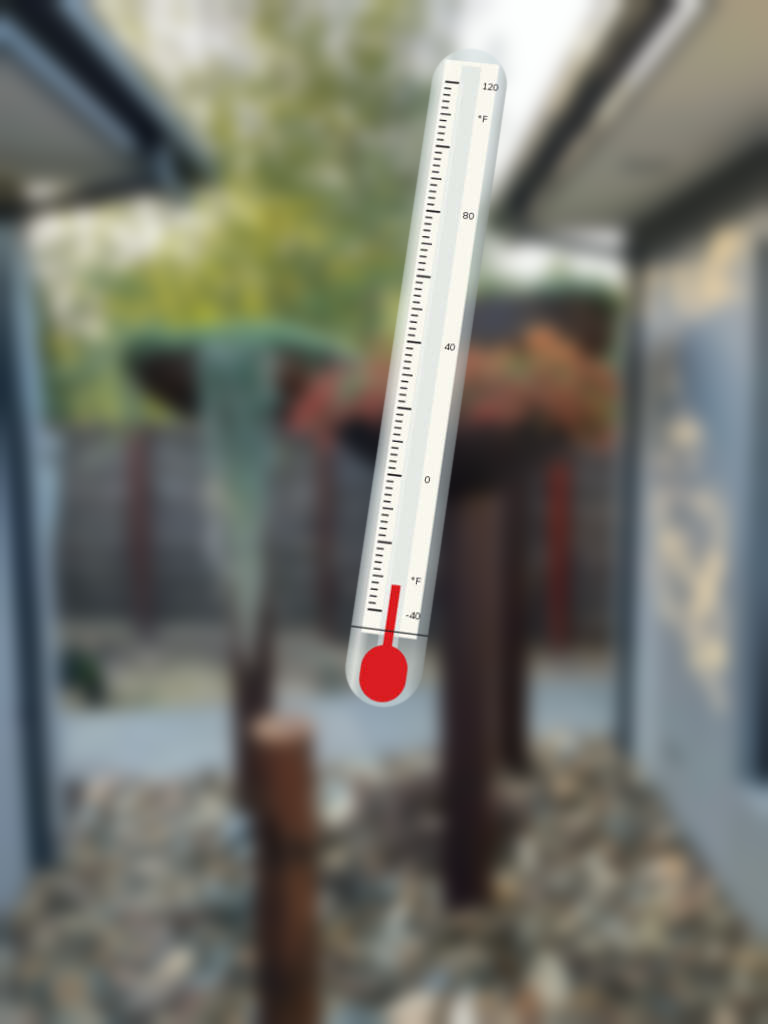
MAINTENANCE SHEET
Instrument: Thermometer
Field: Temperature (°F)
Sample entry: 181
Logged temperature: -32
